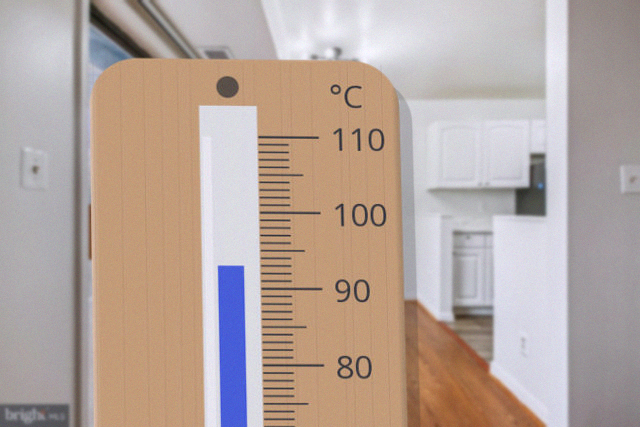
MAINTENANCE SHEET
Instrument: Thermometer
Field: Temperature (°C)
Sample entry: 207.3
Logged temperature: 93
